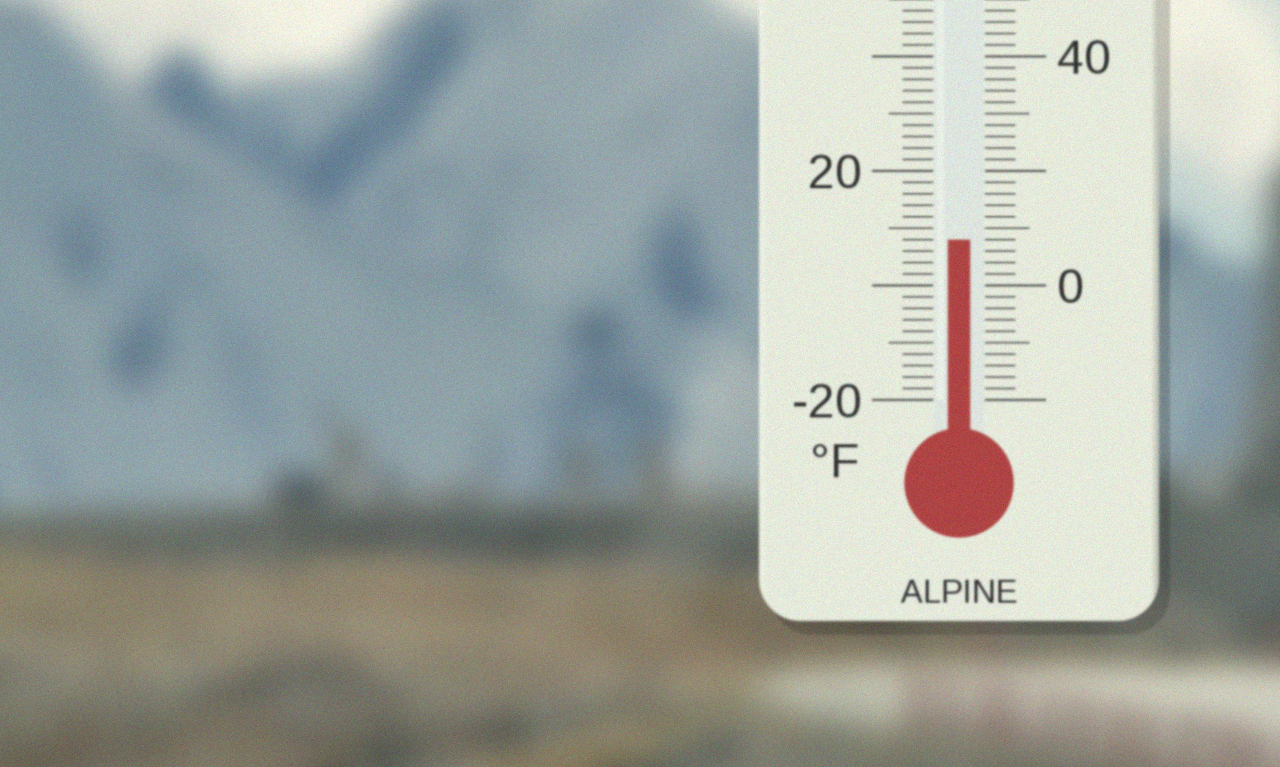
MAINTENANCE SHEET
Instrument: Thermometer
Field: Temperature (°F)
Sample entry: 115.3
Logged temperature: 8
